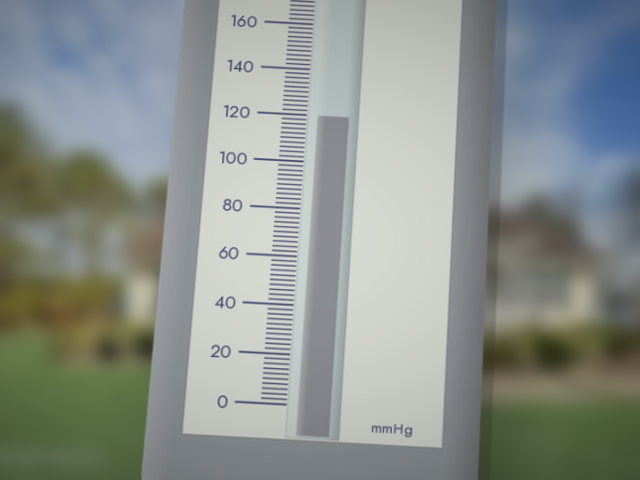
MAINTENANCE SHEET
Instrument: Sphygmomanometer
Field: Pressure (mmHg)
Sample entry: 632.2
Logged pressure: 120
